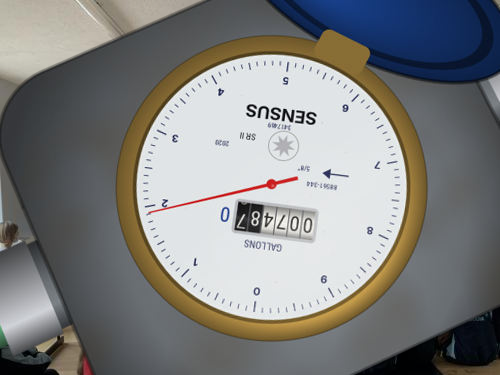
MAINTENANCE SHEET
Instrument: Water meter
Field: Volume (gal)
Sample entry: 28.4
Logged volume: 74871.9
